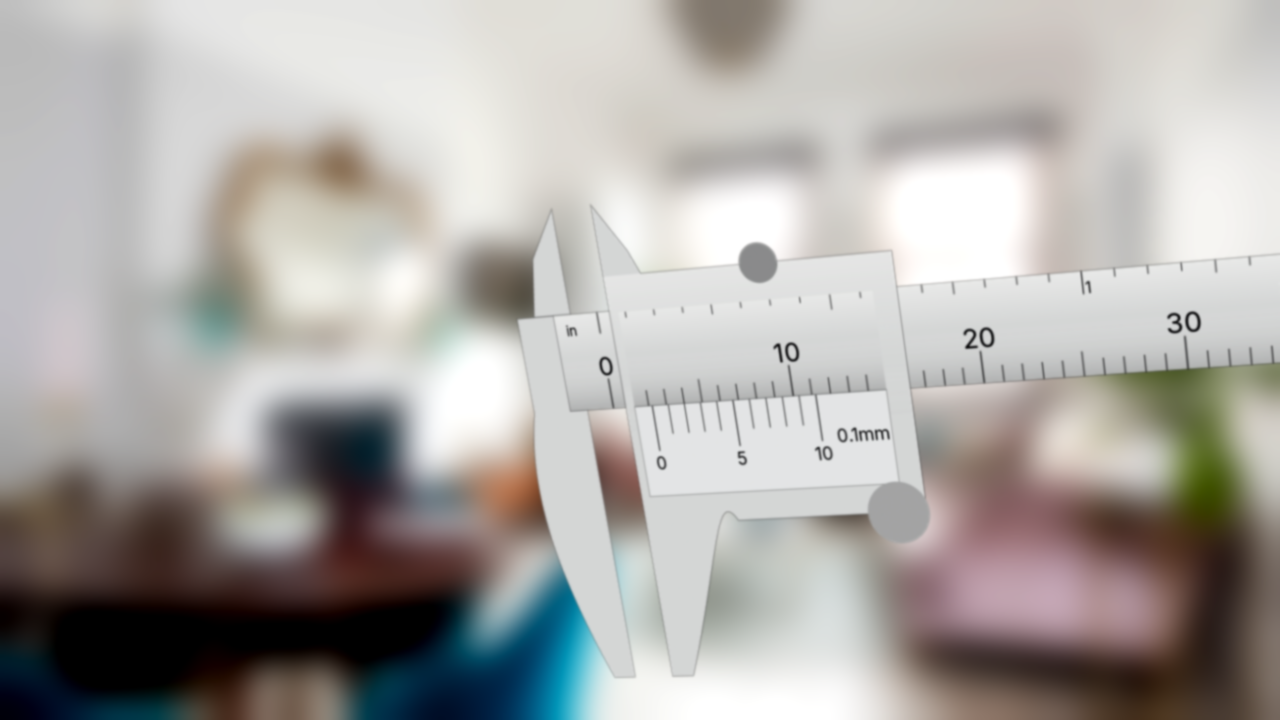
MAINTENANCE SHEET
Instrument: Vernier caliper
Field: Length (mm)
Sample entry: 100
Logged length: 2.2
